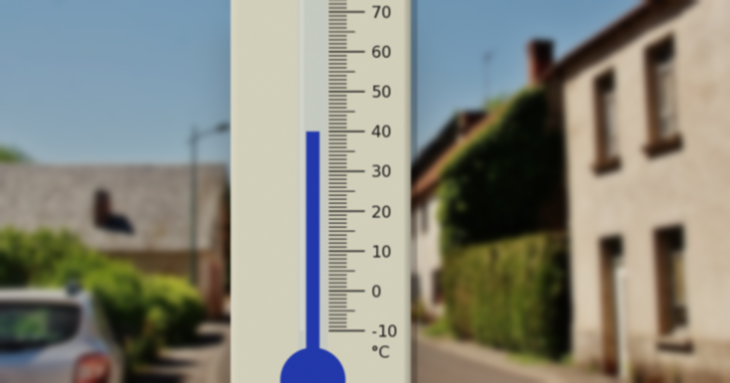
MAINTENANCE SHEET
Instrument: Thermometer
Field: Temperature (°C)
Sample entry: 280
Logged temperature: 40
